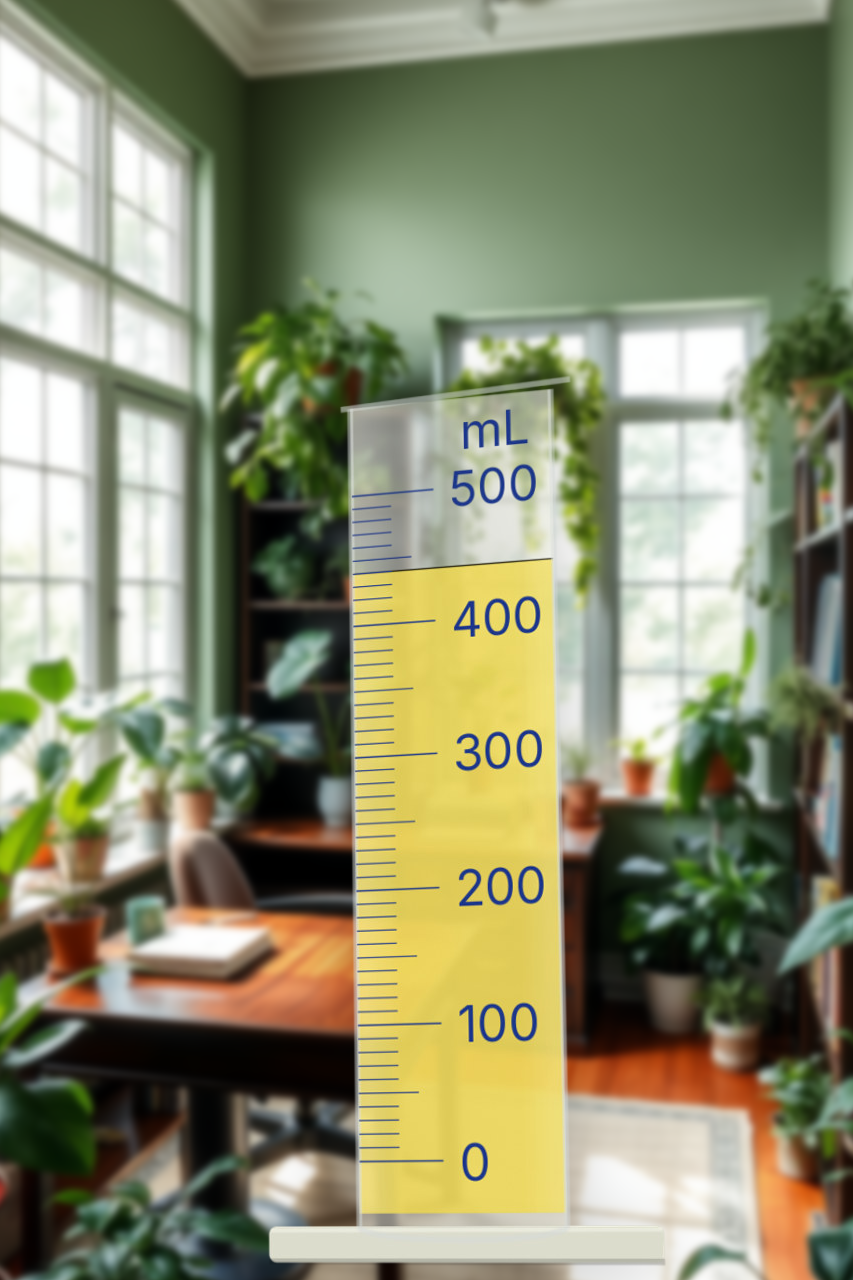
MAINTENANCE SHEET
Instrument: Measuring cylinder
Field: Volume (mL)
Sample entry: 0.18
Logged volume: 440
